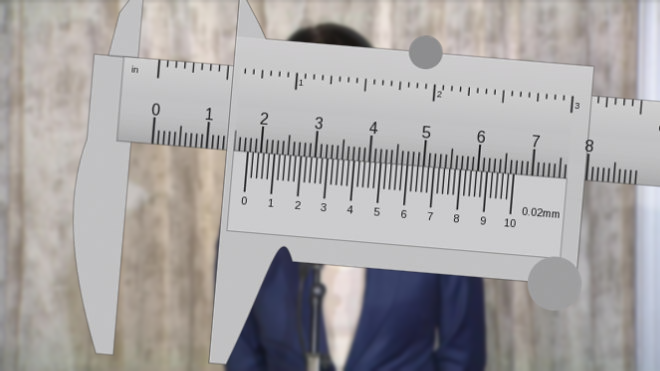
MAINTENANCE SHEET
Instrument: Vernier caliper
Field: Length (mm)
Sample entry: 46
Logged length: 17.6
